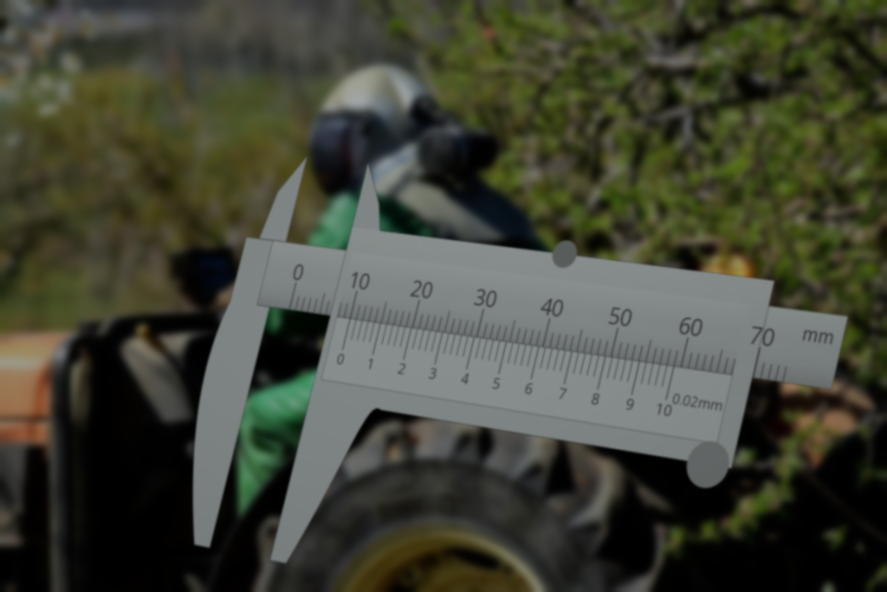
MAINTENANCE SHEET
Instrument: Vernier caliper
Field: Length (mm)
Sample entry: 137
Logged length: 10.0
